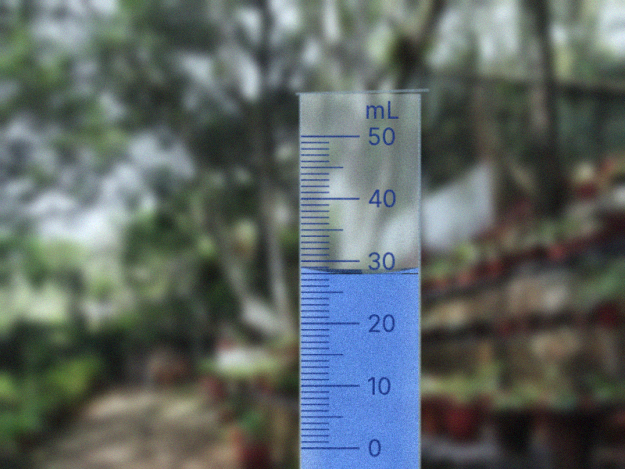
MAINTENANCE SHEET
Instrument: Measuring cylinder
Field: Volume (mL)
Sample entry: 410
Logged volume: 28
